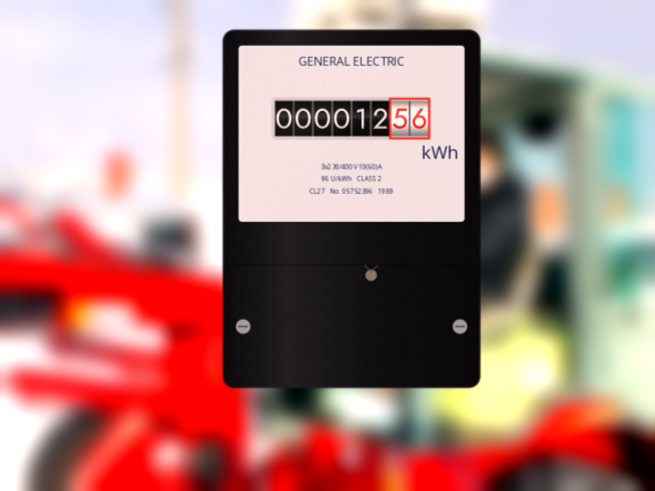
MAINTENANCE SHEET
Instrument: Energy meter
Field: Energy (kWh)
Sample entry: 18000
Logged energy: 12.56
